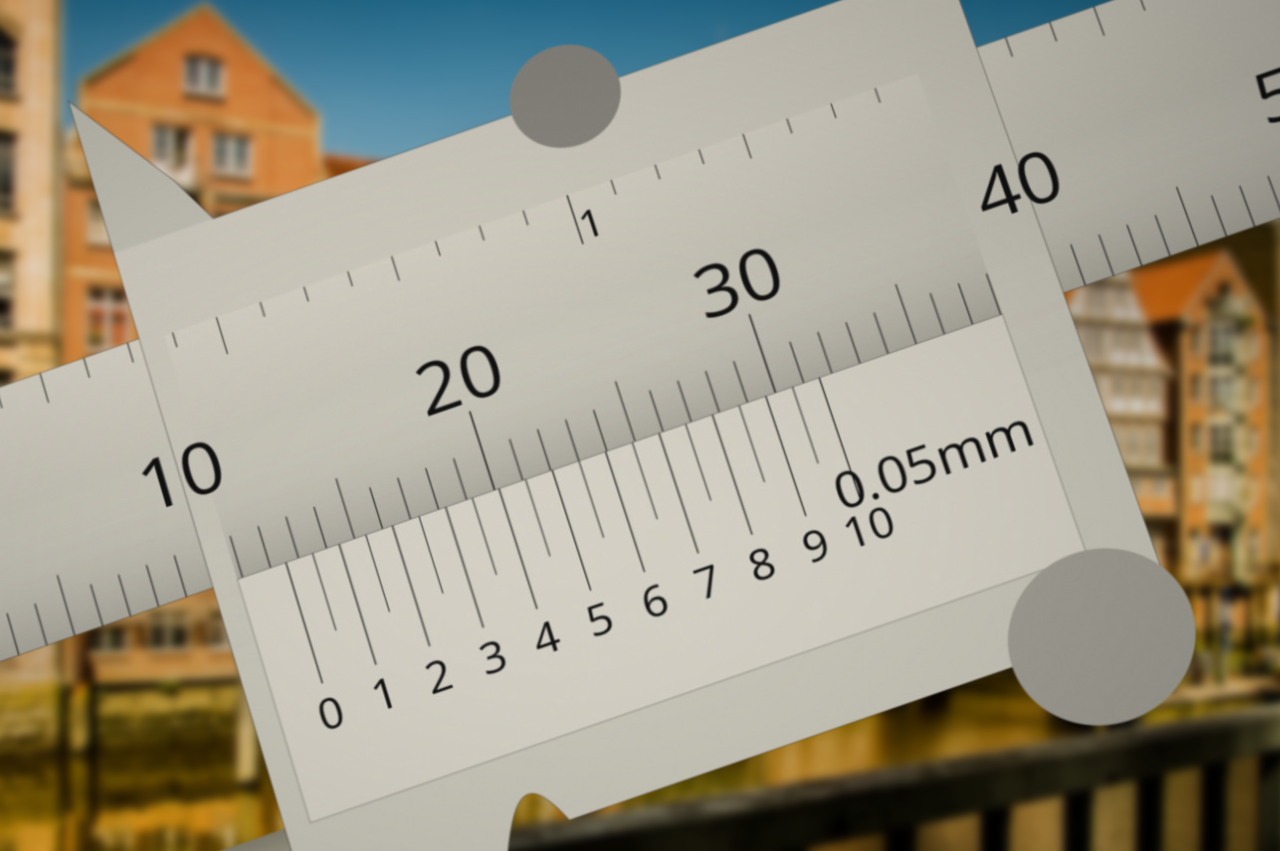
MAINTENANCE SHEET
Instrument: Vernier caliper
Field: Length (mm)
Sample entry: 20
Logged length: 12.55
